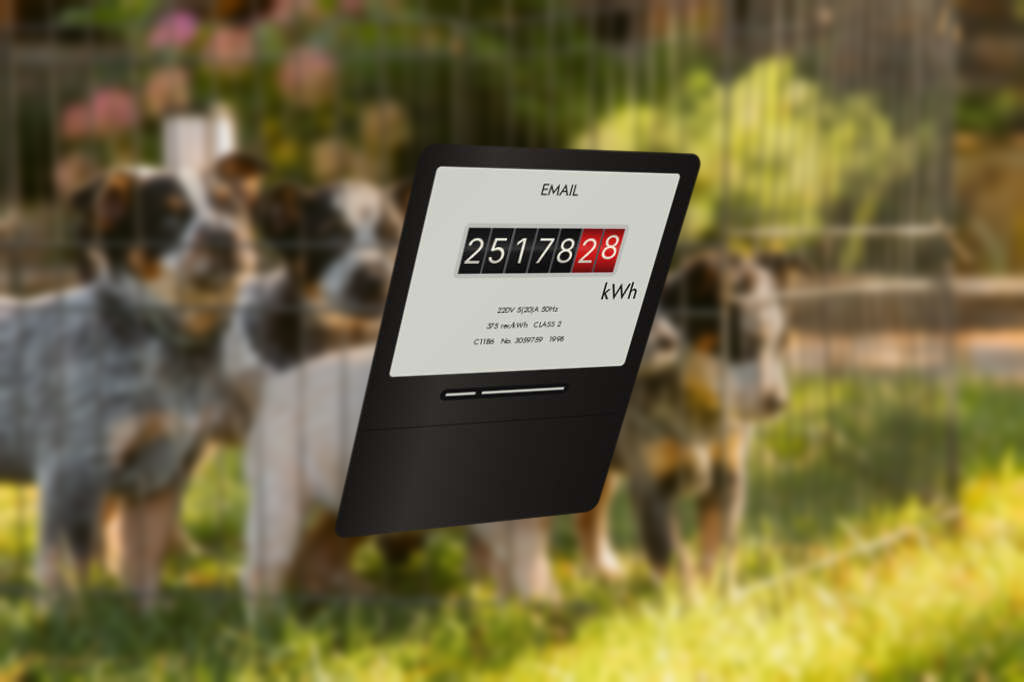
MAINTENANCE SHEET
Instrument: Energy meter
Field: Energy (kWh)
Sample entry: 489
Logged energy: 25178.28
